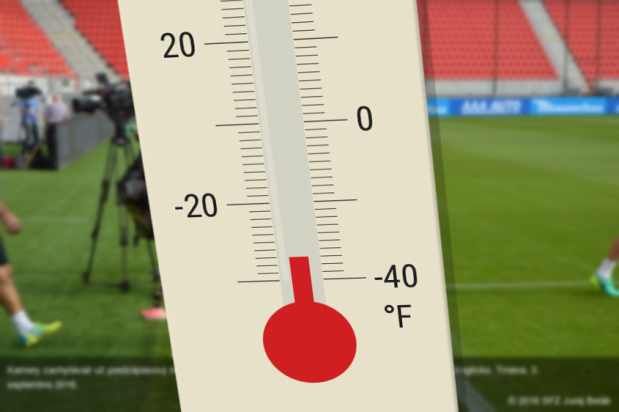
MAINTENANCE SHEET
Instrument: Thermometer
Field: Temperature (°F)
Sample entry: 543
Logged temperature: -34
